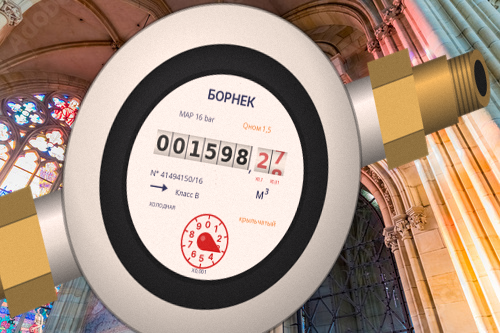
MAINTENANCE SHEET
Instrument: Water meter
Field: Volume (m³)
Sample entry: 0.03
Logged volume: 1598.273
